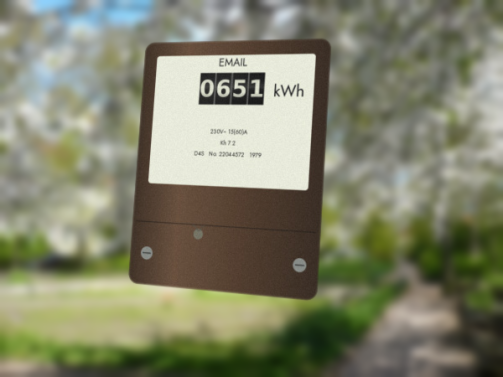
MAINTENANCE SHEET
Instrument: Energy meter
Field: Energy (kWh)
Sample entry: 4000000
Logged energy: 651
